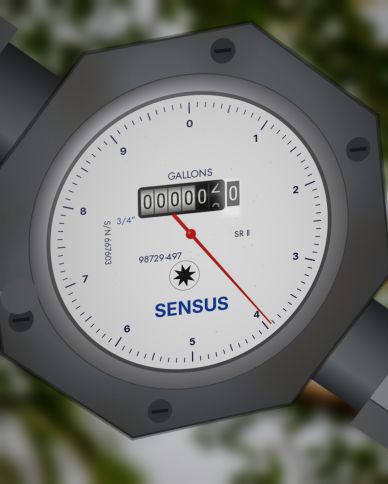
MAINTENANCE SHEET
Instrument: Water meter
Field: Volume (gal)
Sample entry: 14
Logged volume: 23.9
